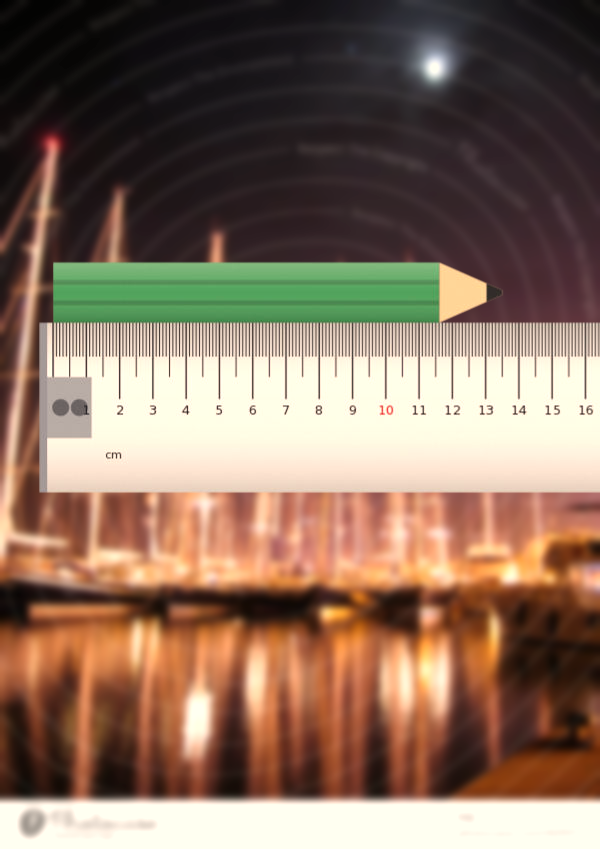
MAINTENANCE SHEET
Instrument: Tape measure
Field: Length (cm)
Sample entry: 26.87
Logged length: 13.5
